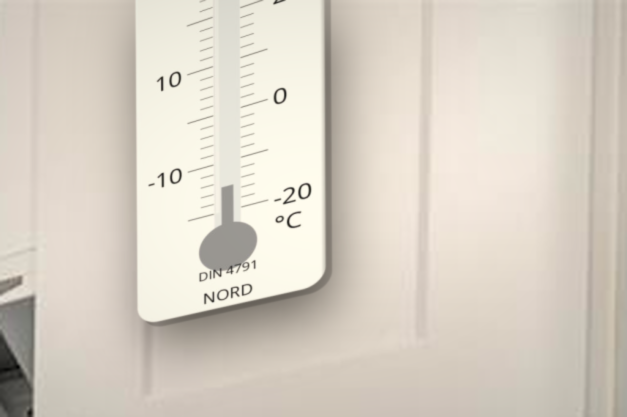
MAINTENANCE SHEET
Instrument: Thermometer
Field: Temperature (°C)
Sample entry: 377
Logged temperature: -15
